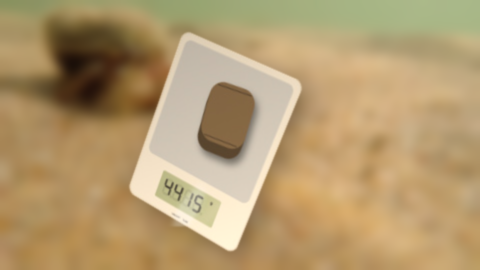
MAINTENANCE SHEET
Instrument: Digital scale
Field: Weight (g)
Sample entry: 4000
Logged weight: 4415
